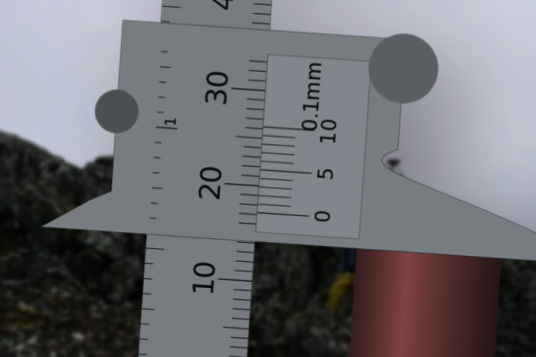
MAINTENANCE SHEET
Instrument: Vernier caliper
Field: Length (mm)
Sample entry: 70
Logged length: 17.2
